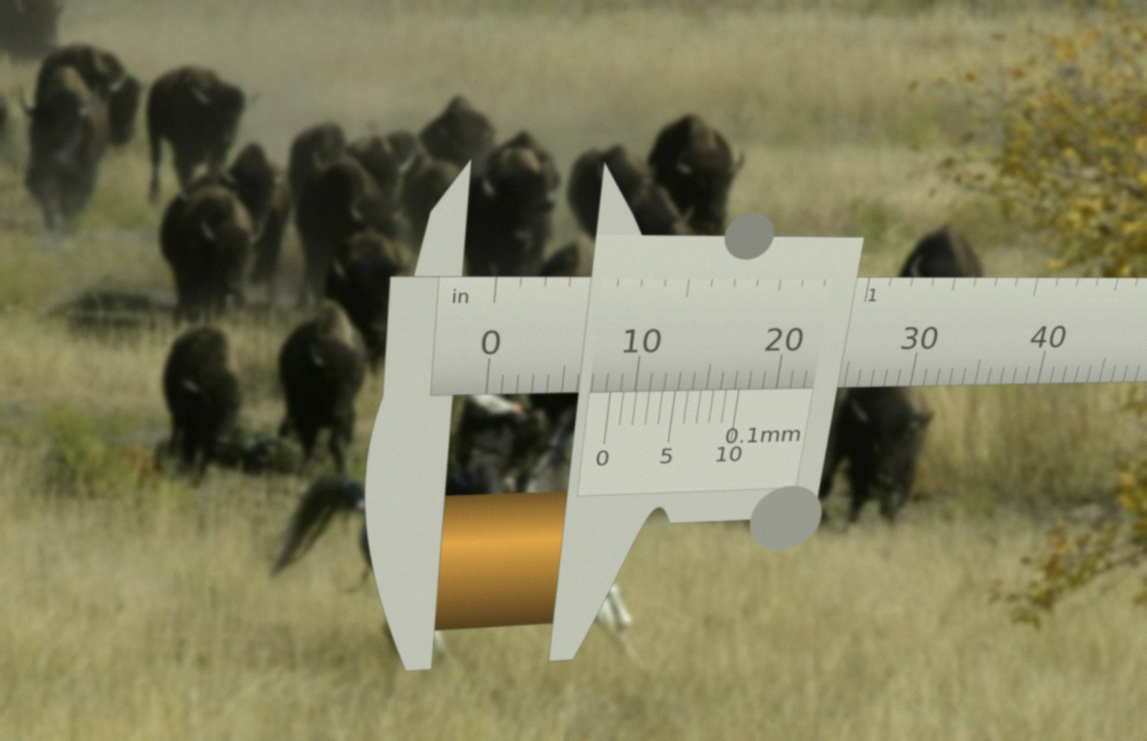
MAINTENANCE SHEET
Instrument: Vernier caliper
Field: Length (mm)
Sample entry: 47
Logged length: 8.3
